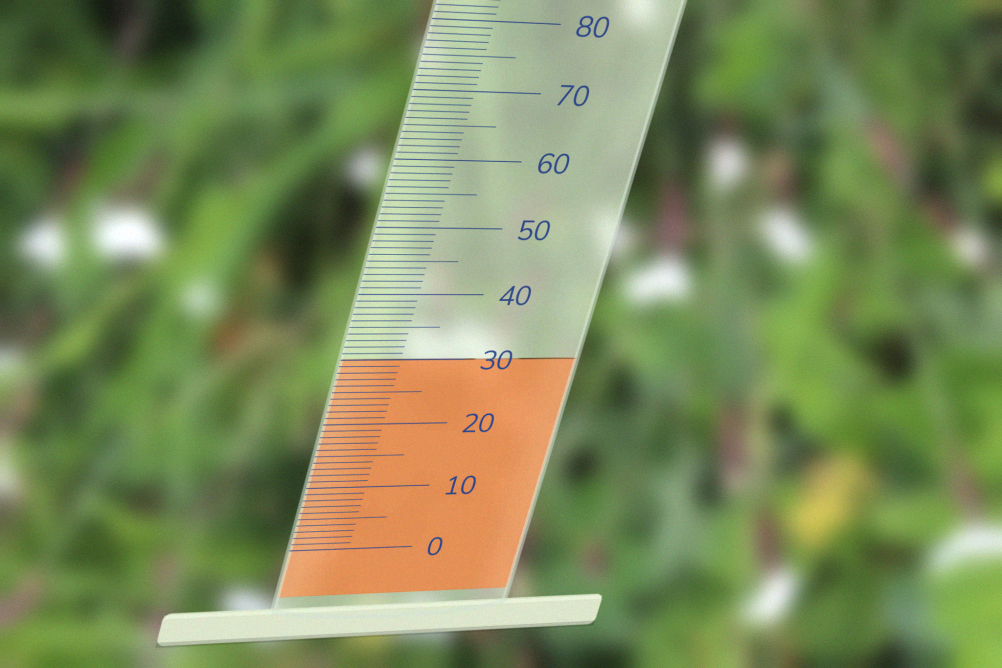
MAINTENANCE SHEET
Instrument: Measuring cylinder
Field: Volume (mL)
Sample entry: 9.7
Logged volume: 30
